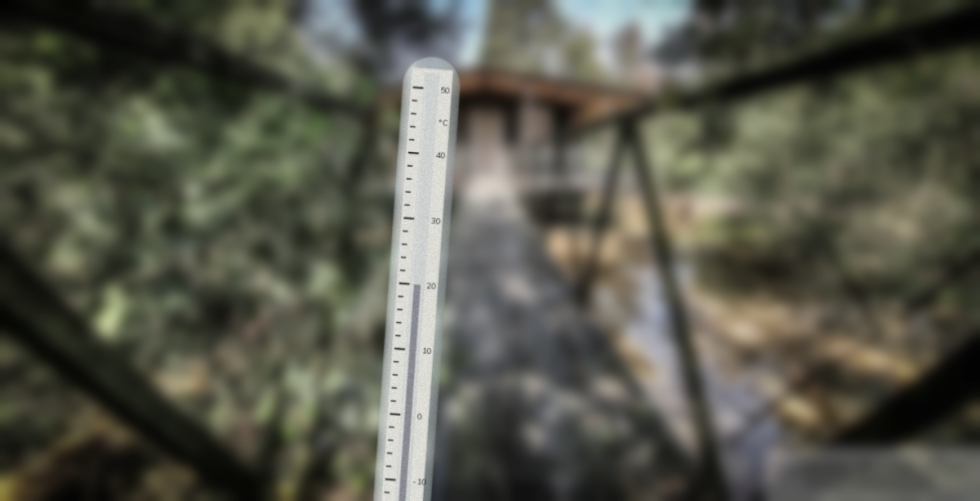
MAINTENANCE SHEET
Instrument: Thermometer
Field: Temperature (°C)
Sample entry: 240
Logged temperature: 20
